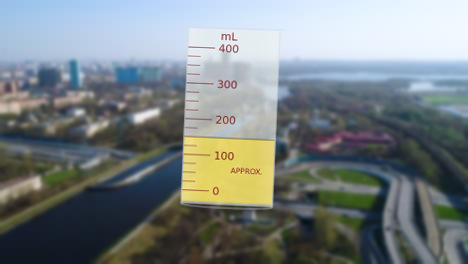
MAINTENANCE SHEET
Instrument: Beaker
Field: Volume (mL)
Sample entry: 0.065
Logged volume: 150
